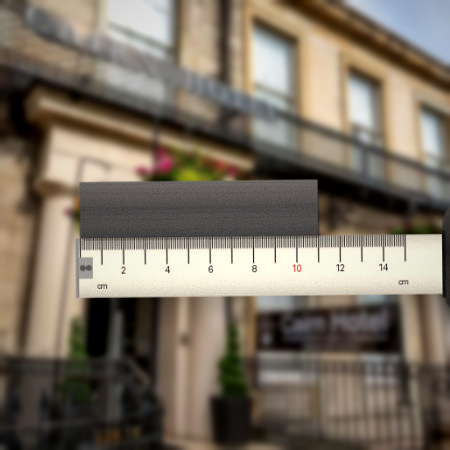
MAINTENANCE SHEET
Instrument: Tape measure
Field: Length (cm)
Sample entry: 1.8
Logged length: 11
